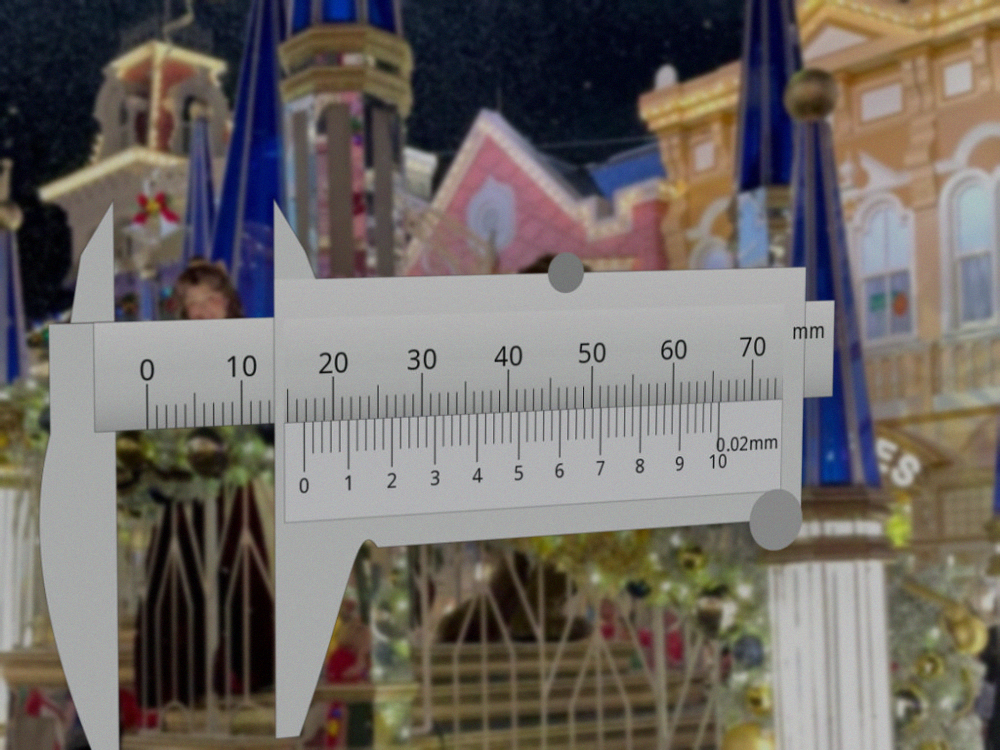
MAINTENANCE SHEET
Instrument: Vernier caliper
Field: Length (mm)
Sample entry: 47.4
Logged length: 16.8
